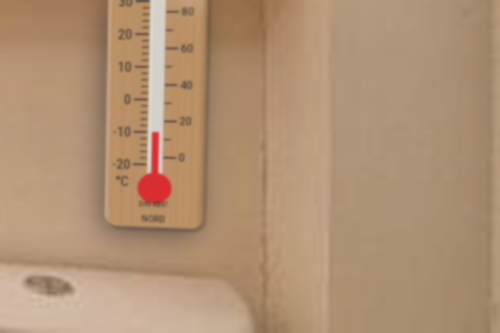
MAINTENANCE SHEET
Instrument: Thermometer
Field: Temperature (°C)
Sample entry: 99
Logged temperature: -10
